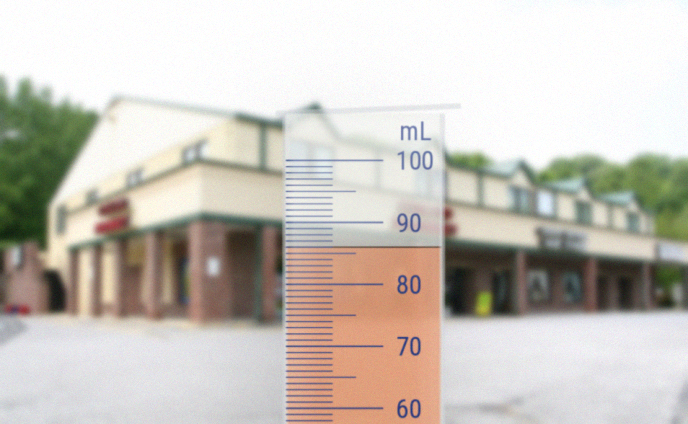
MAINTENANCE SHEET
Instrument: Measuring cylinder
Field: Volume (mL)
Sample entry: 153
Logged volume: 86
